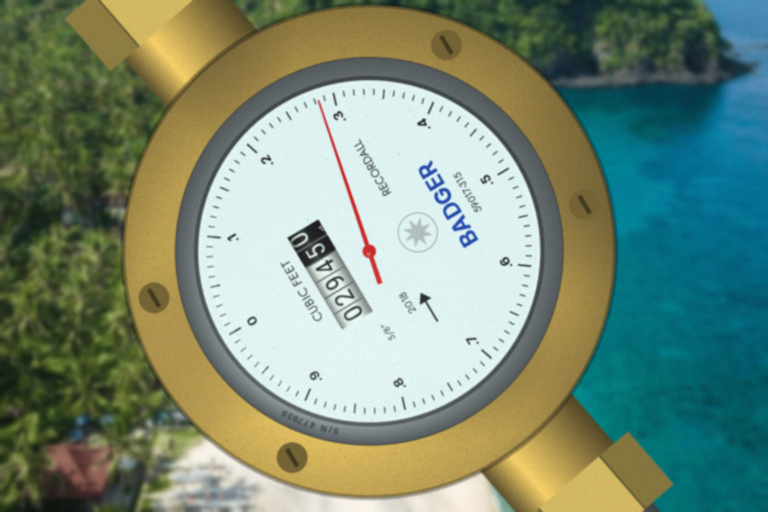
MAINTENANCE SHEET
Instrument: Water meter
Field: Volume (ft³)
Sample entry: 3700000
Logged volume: 29450.28
